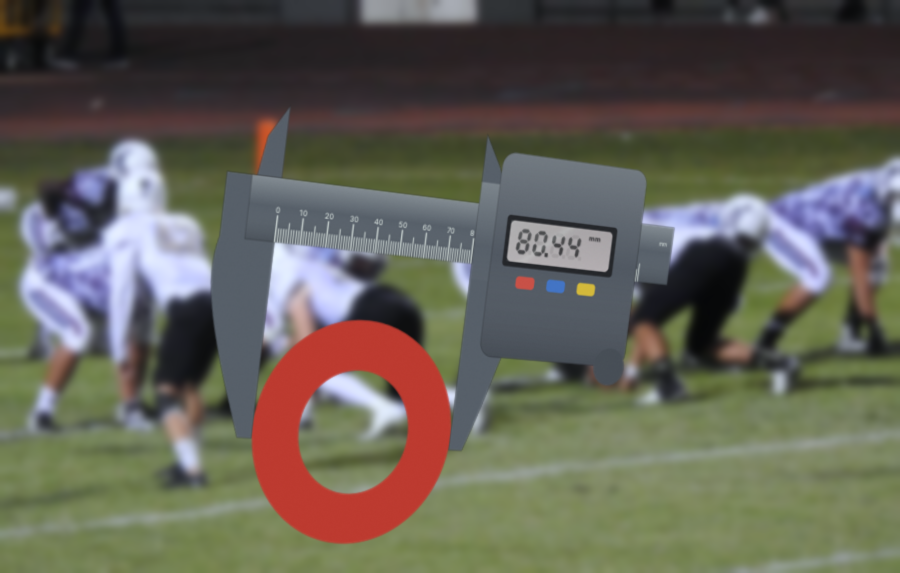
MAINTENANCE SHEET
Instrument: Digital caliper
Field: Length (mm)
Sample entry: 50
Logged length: 80.44
